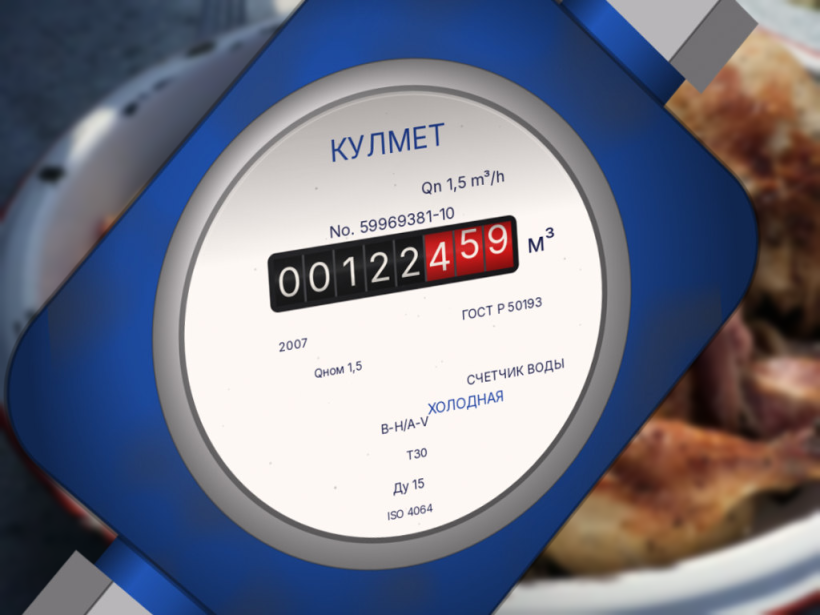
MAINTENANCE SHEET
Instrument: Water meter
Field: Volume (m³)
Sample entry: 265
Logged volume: 122.459
